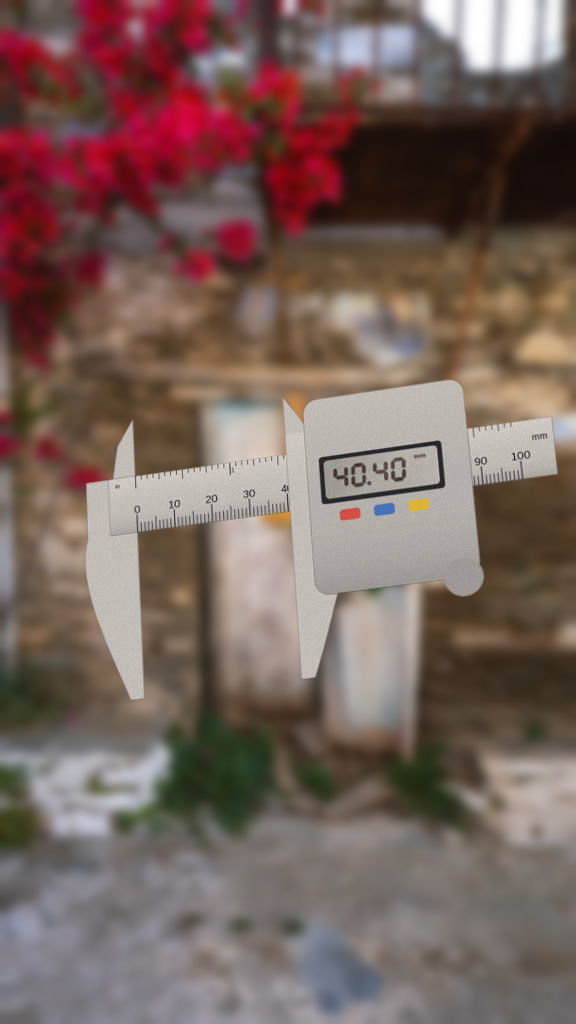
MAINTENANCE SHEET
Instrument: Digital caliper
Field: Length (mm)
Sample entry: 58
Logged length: 40.40
